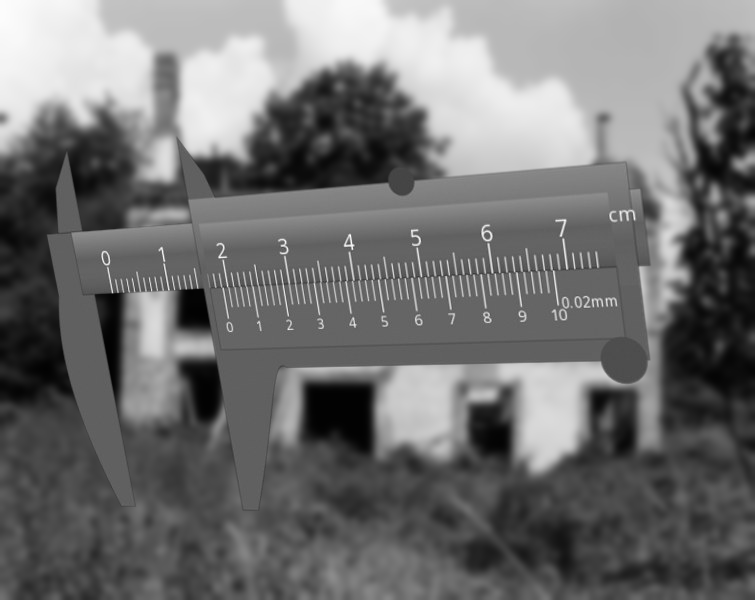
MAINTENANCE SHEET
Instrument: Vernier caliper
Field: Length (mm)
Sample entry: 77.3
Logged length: 19.2
